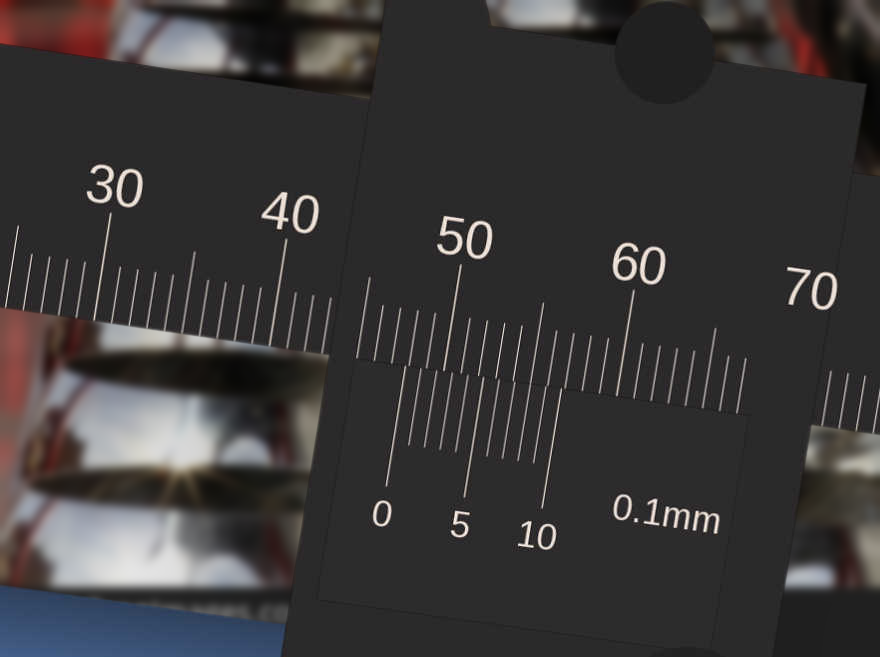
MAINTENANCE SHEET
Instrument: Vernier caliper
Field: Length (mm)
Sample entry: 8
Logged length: 47.8
